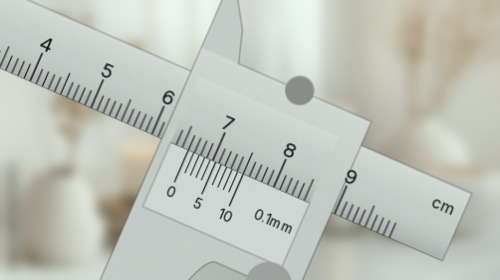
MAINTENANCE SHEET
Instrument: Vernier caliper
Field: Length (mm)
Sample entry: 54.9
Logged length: 66.0
